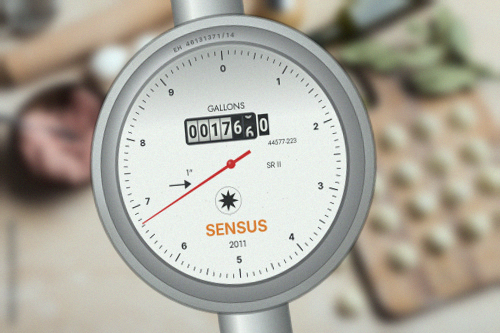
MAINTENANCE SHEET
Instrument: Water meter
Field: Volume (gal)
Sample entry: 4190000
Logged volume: 17656.7
